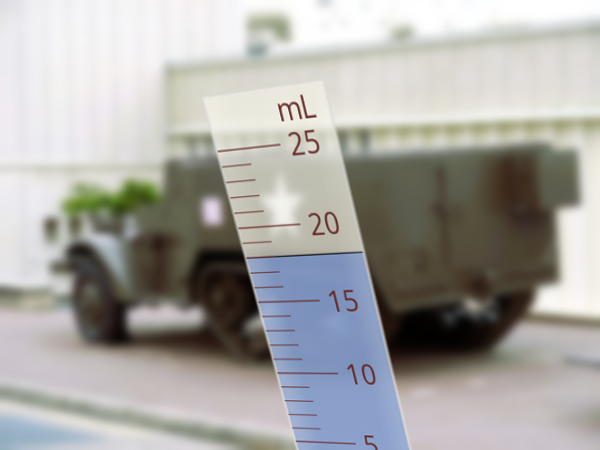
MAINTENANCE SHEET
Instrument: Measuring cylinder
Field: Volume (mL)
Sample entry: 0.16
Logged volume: 18
